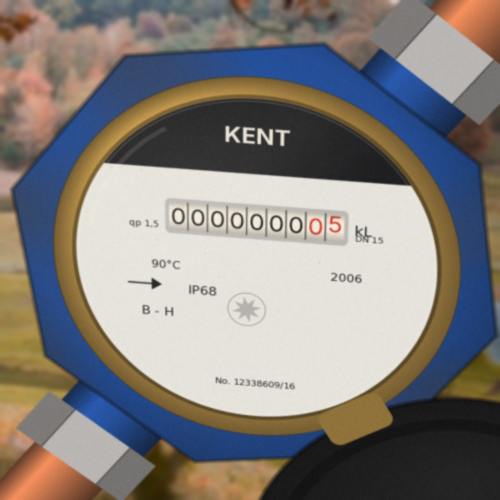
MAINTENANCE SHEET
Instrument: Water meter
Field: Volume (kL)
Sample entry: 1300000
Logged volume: 0.05
